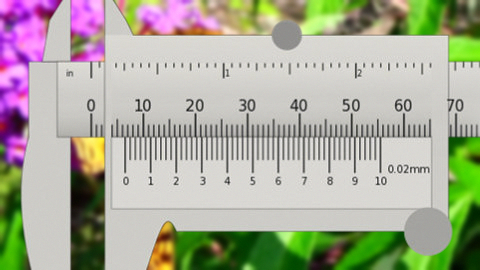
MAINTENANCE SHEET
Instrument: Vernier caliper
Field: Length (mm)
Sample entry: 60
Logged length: 6.5
